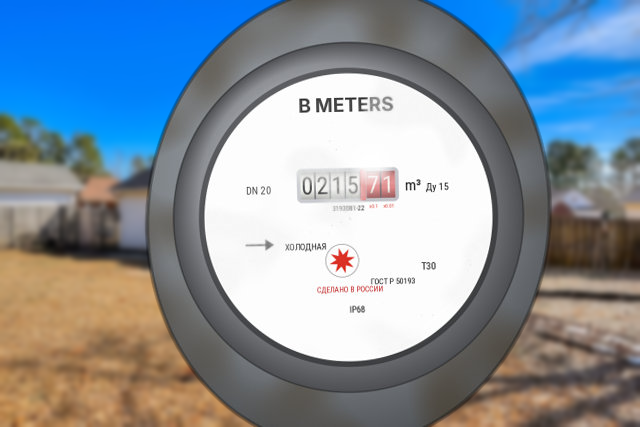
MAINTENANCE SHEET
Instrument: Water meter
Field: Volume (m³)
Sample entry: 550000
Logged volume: 215.71
